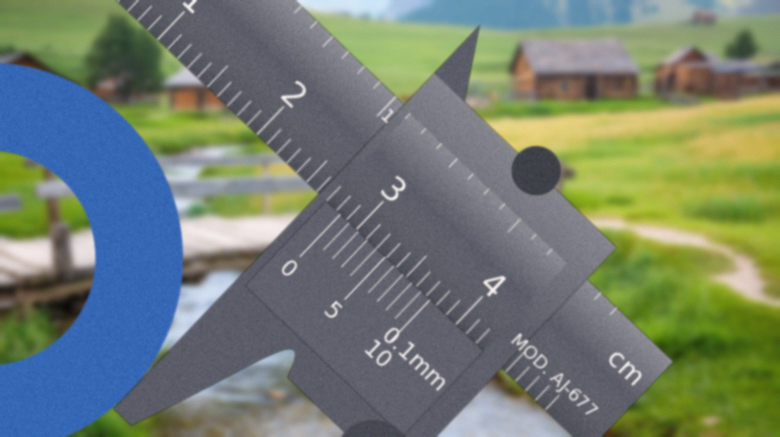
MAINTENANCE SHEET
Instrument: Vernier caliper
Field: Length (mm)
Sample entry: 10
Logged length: 28.4
